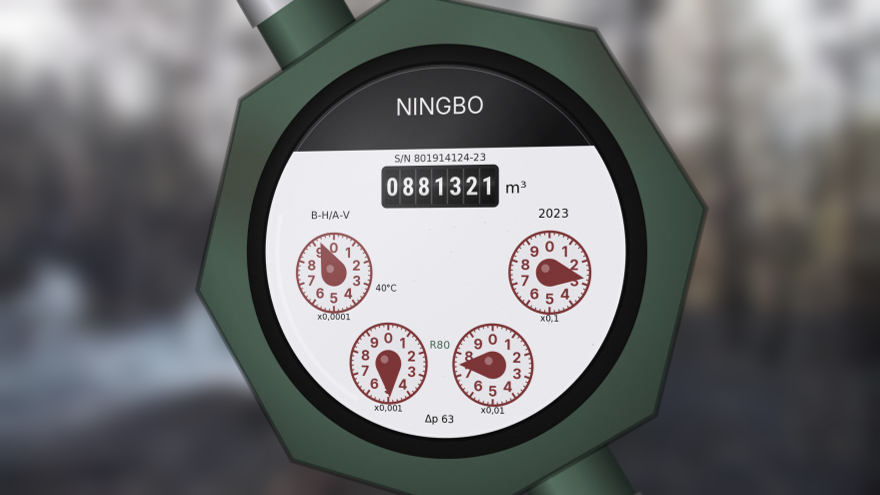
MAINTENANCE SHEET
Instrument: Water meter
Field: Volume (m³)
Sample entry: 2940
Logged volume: 881321.2749
